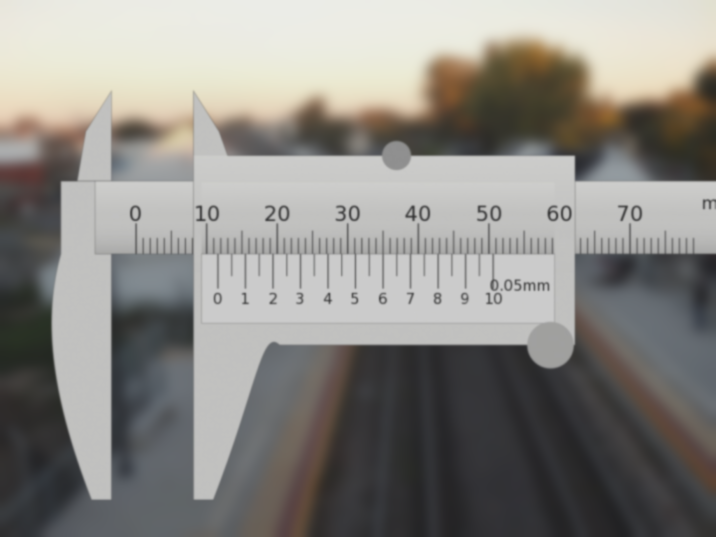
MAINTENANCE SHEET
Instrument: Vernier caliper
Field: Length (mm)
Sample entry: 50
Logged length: 11.6
